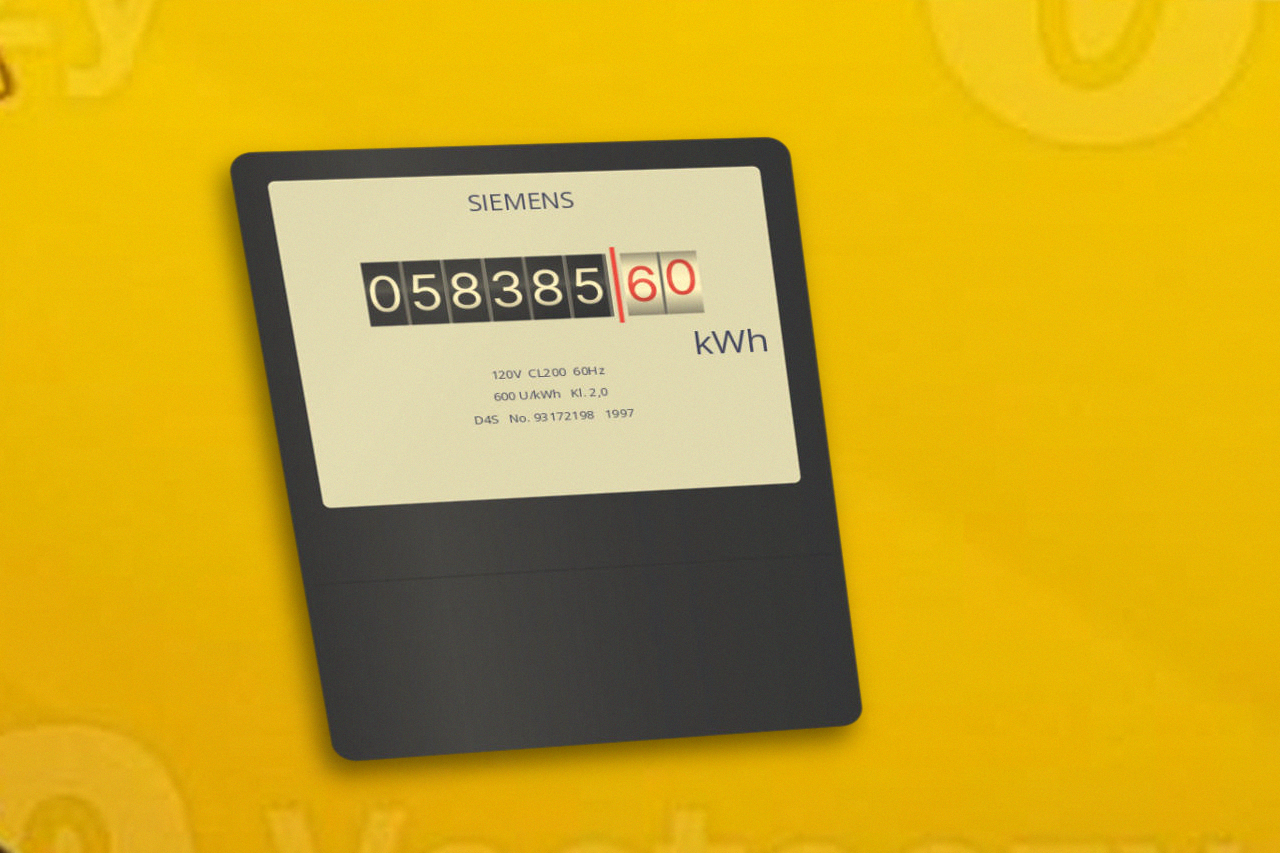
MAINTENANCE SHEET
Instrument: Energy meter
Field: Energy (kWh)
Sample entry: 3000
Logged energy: 58385.60
